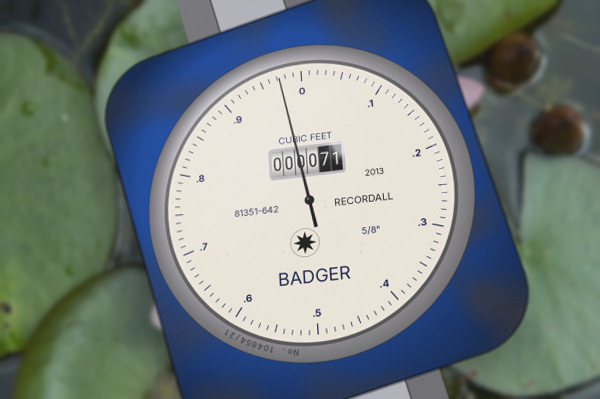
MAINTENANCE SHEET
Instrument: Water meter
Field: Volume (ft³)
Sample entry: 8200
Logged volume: 70.97
